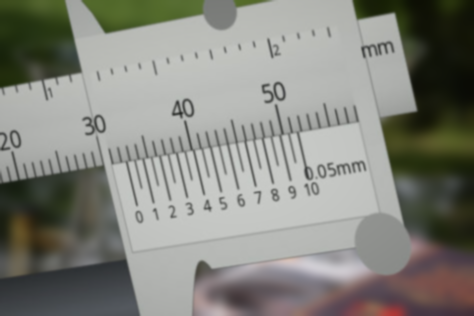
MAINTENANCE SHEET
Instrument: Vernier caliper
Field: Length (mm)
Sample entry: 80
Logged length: 32.6
